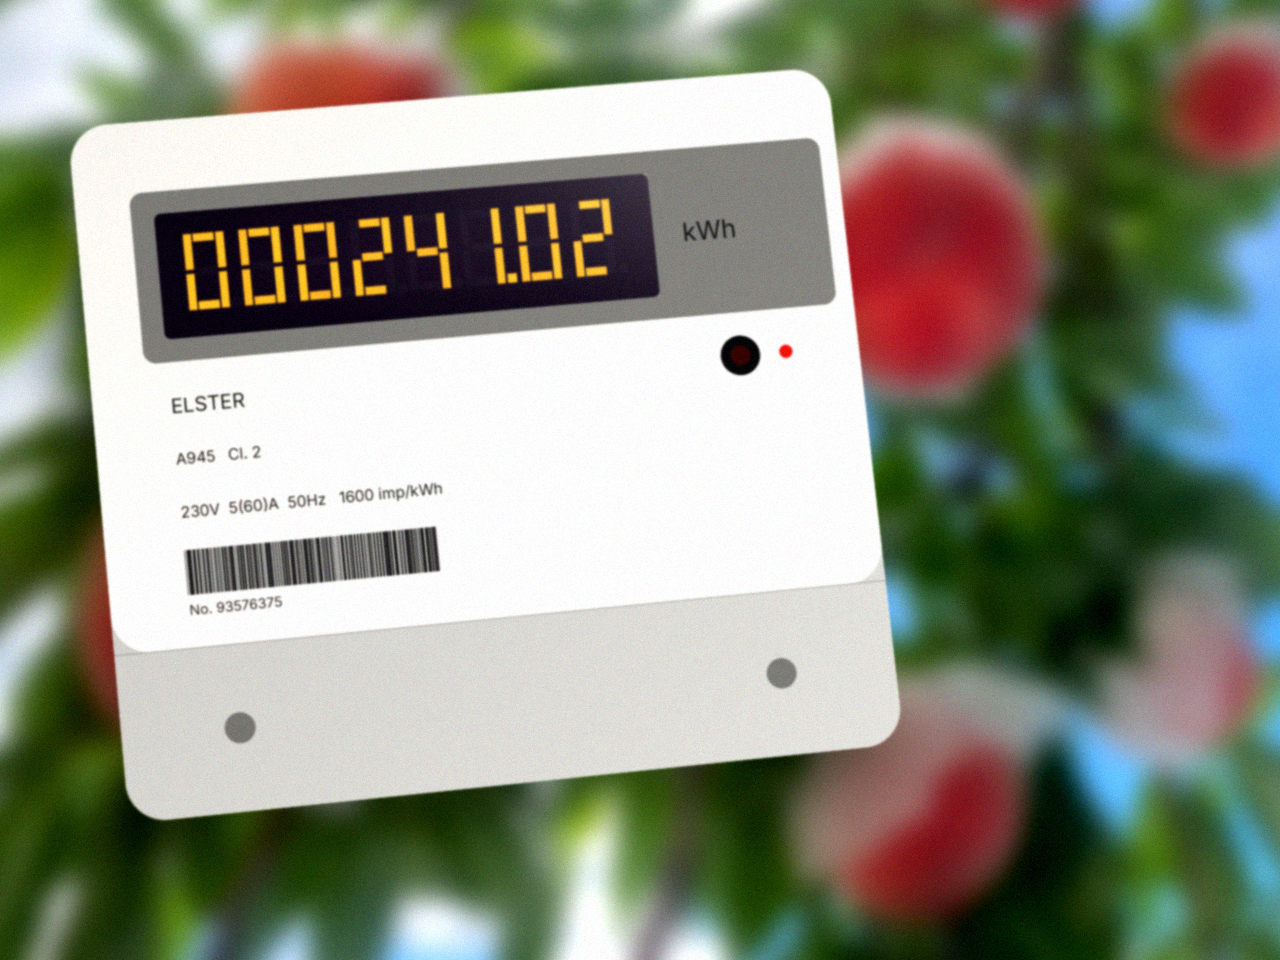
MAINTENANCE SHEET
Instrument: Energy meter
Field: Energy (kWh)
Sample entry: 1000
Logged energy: 241.02
